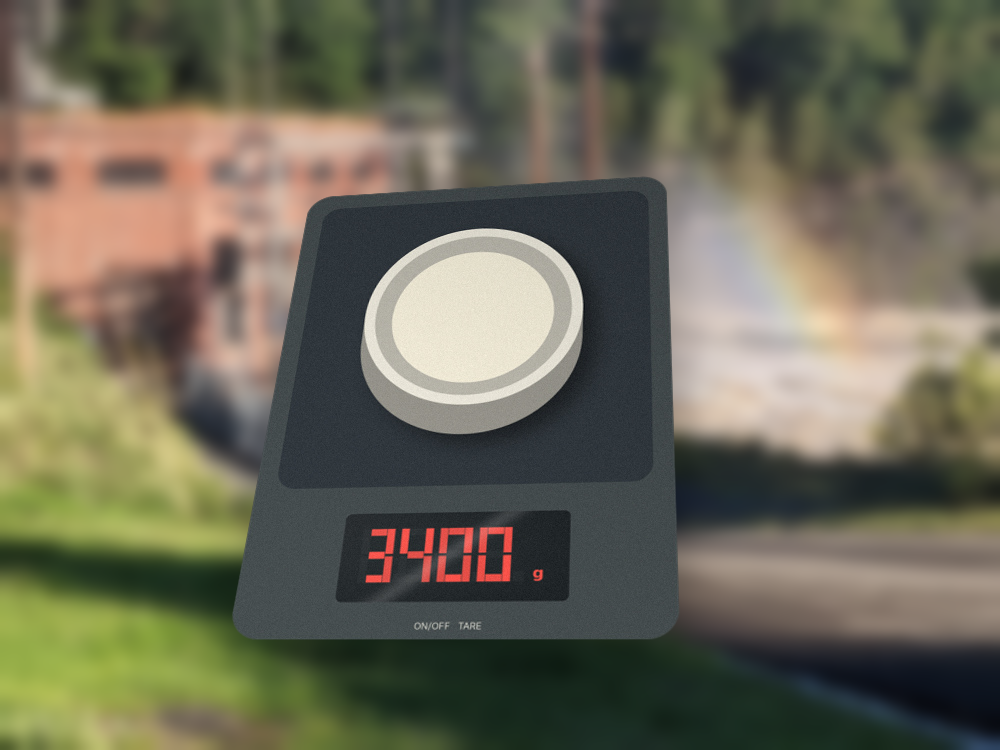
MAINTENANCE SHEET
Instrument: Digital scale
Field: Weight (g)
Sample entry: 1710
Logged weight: 3400
